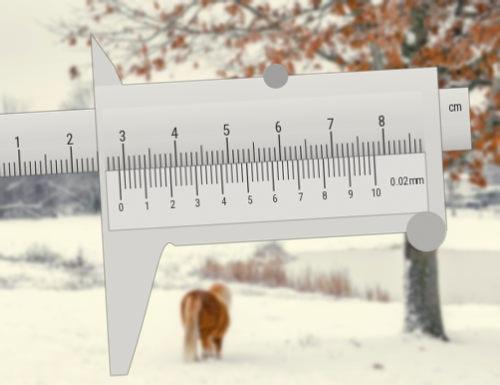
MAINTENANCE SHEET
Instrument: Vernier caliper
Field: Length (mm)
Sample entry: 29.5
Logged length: 29.0
